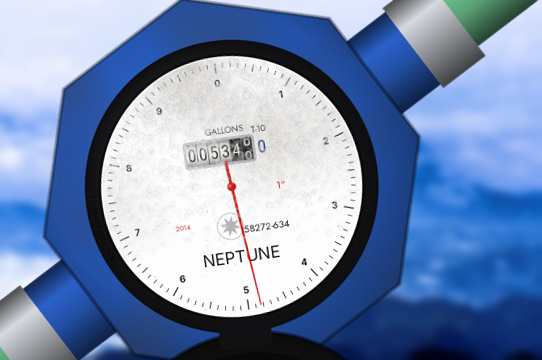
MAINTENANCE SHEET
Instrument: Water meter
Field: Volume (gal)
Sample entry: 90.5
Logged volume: 53484.8
